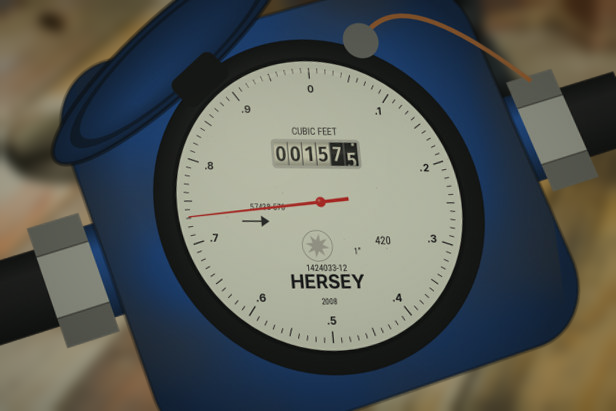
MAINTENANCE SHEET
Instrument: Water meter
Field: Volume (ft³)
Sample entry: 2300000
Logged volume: 1574.73
